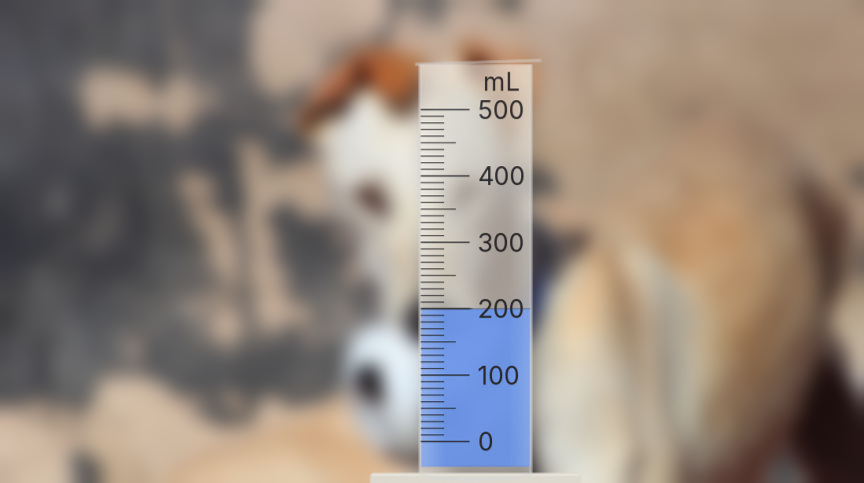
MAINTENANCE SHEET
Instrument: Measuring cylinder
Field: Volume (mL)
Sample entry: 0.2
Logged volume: 200
